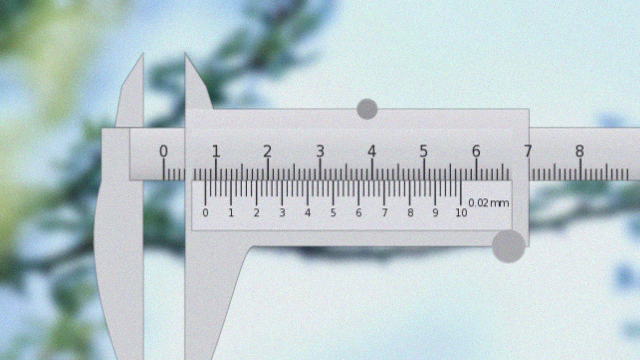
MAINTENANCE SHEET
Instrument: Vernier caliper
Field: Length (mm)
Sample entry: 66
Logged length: 8.0
